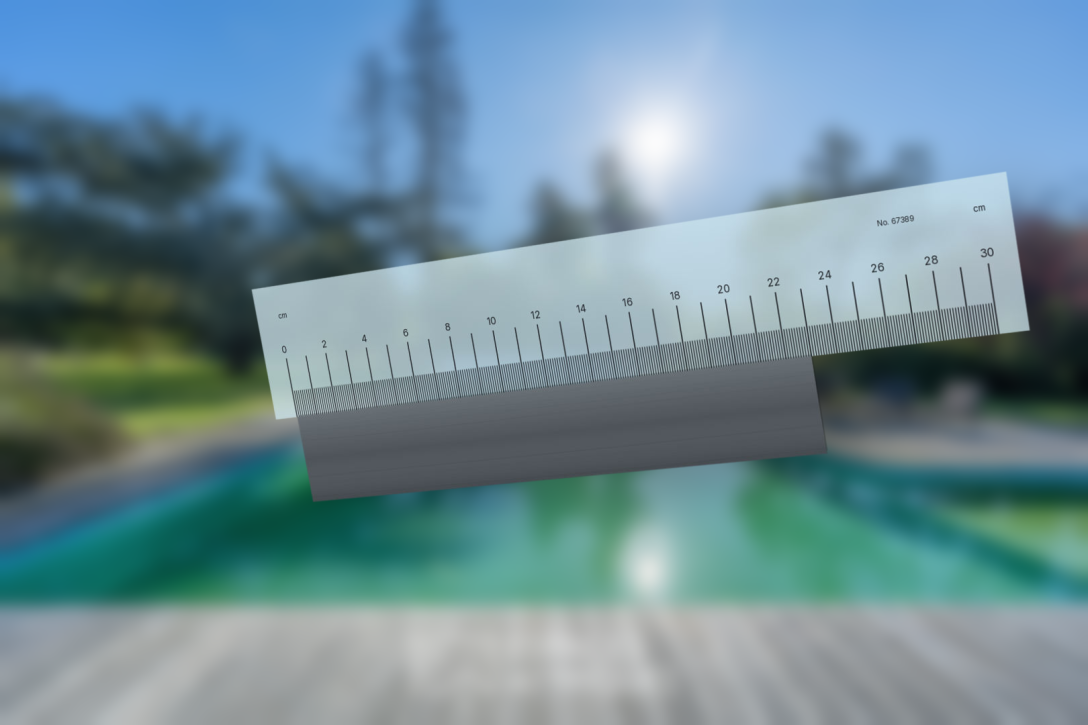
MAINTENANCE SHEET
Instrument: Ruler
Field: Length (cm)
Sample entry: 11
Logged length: 23
